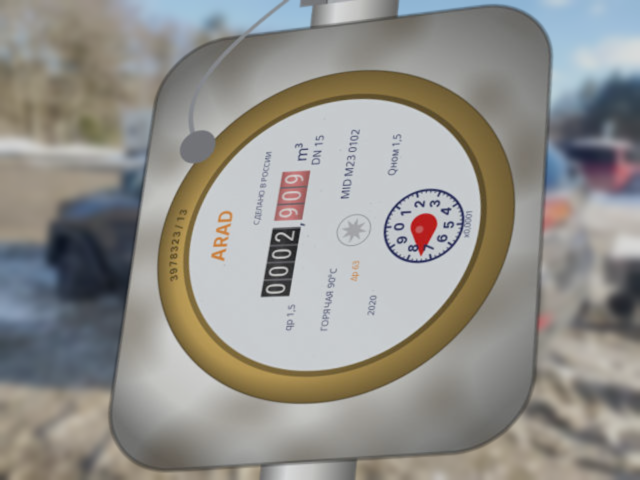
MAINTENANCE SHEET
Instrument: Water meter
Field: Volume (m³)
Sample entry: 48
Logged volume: 2.9097
